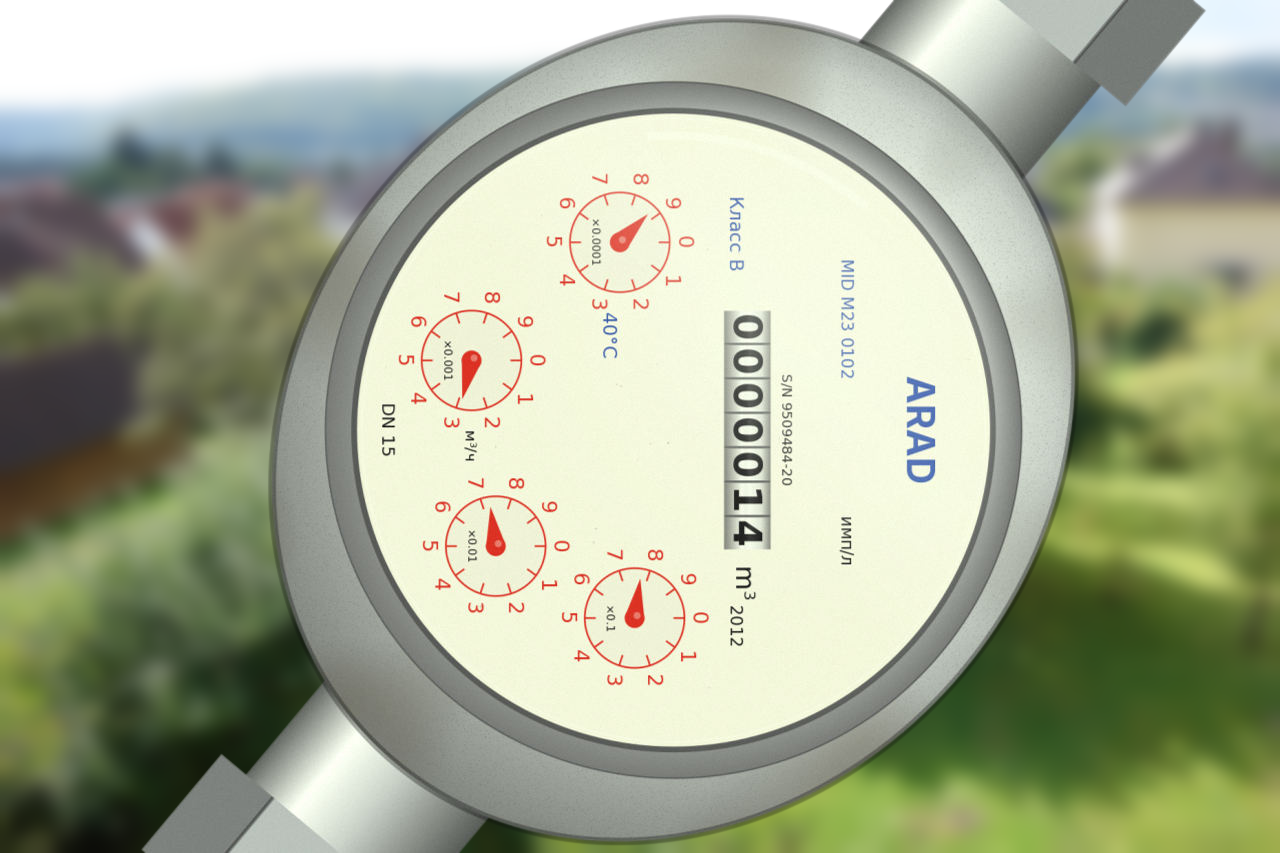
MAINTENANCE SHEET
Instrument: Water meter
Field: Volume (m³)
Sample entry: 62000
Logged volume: 14.7728
